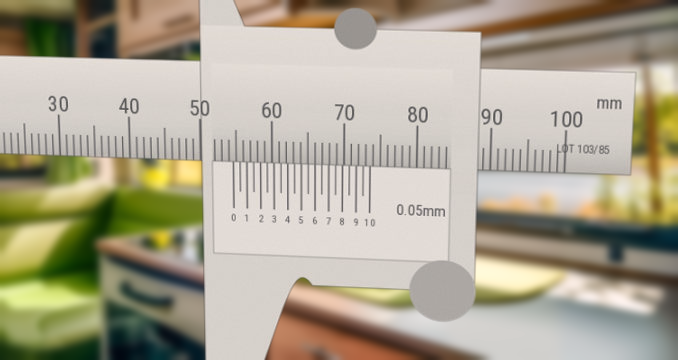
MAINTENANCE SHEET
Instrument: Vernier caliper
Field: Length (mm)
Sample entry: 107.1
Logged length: 54.6
